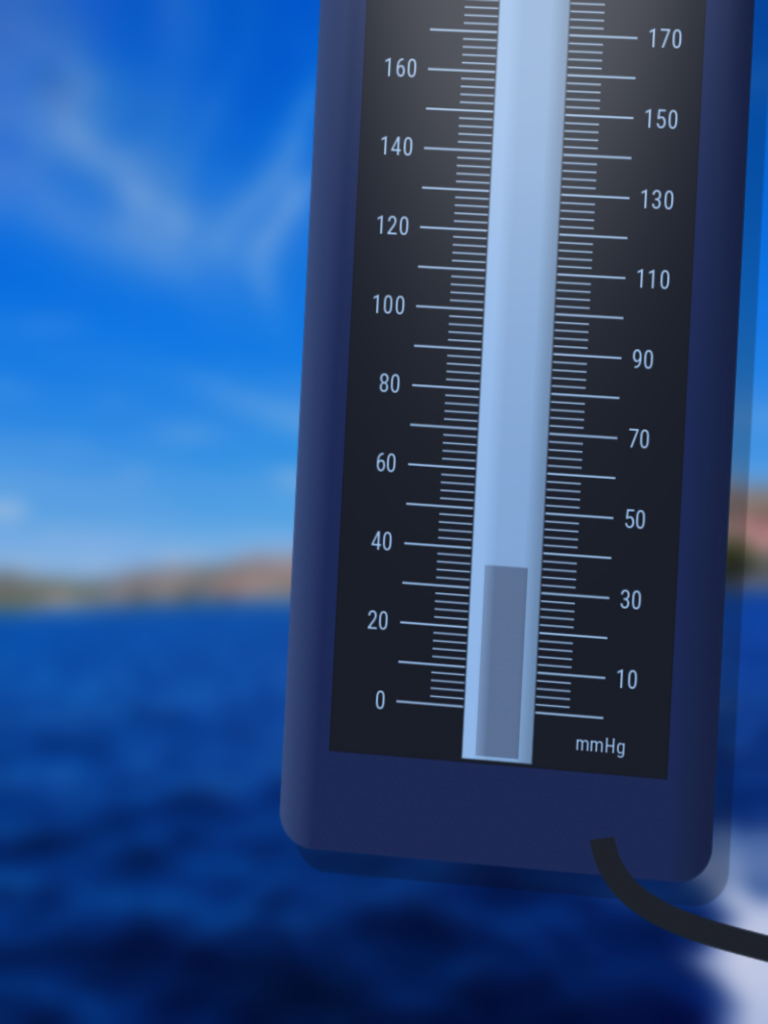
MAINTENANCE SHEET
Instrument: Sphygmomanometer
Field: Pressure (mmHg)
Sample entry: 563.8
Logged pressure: 36
